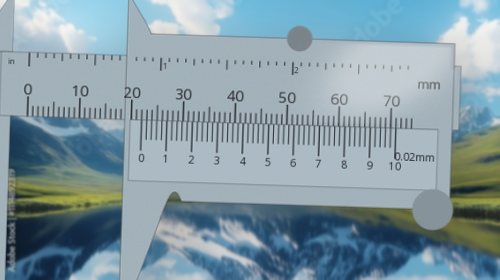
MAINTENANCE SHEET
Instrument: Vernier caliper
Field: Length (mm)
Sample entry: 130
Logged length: 22.0
